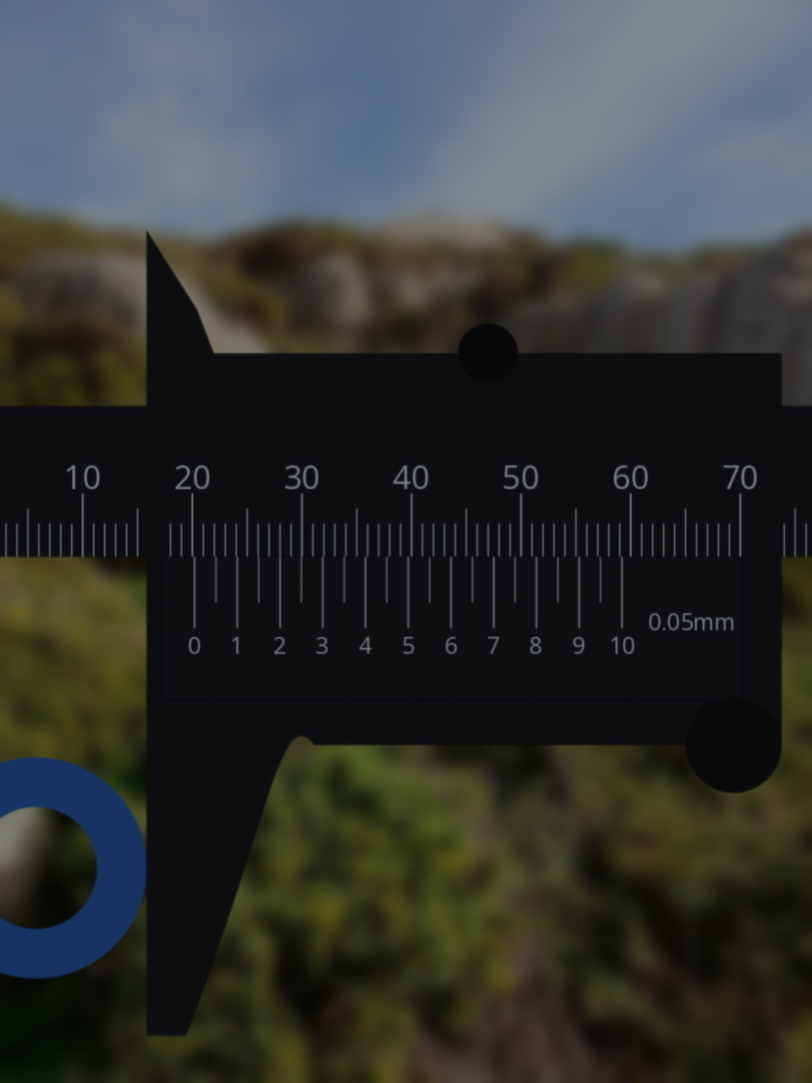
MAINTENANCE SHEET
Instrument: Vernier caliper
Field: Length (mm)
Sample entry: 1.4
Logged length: 20.2
